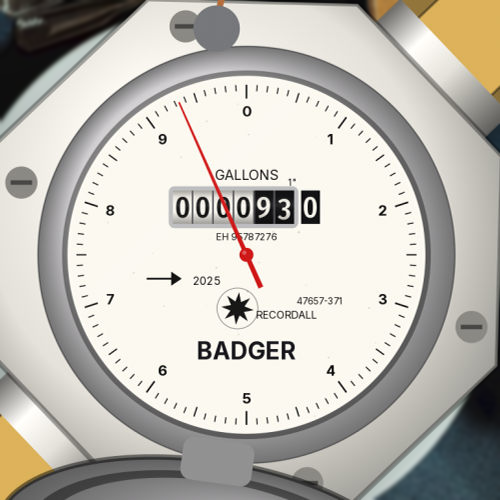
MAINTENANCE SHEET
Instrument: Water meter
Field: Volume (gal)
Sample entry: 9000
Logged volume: 929.3
